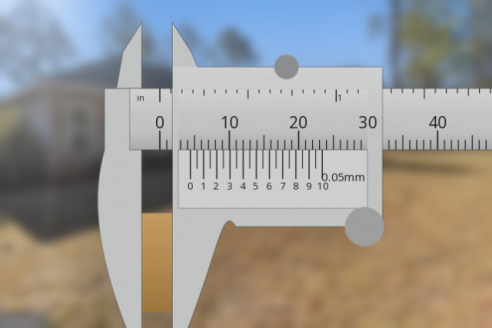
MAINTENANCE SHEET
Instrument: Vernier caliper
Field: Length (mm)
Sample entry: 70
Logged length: 4.4
